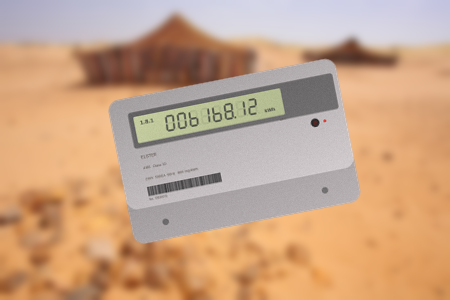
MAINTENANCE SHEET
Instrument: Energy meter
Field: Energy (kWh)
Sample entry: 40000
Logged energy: 6168.12
